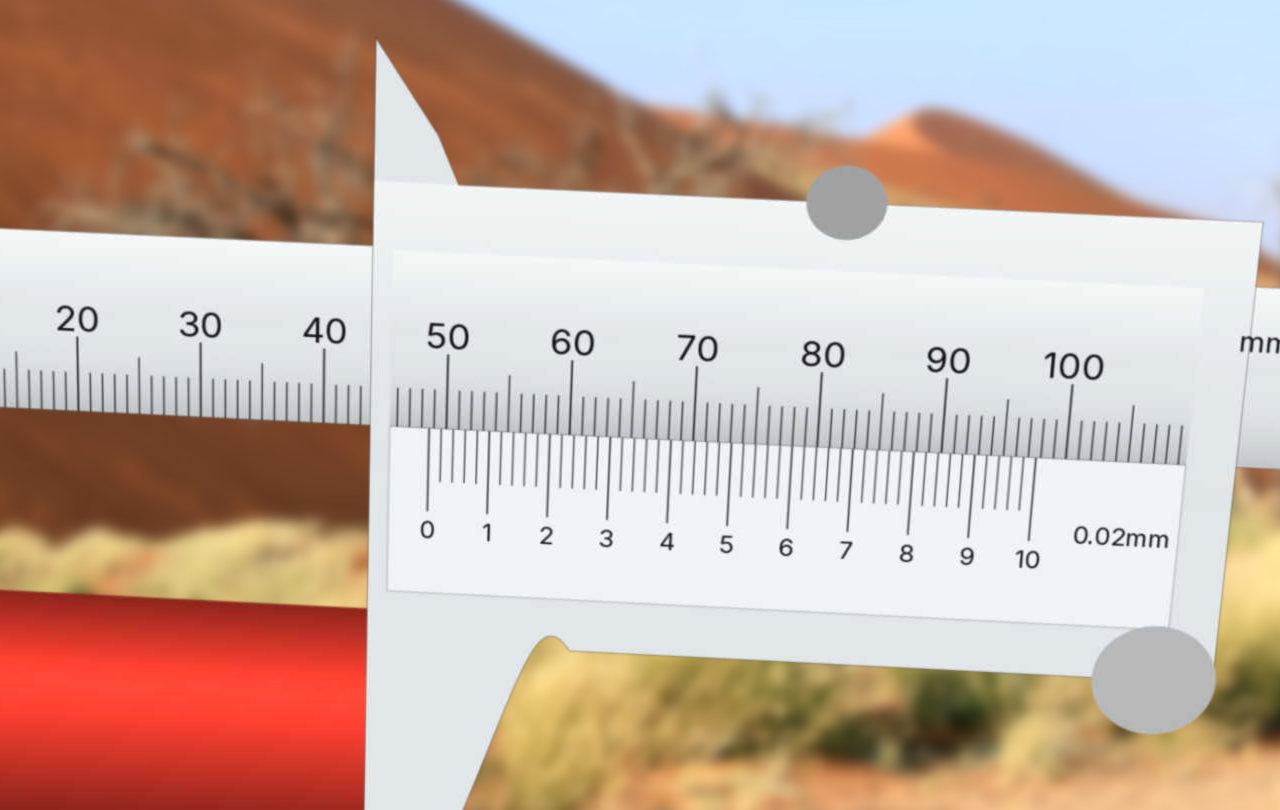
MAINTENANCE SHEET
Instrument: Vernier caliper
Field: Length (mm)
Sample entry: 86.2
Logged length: 48.6
